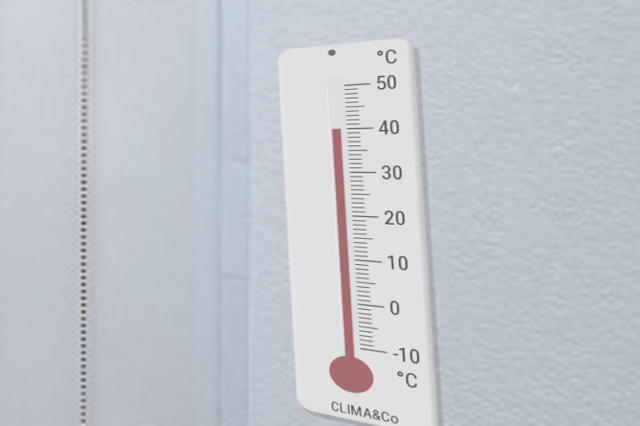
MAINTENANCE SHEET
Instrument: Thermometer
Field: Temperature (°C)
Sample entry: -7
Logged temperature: 40
